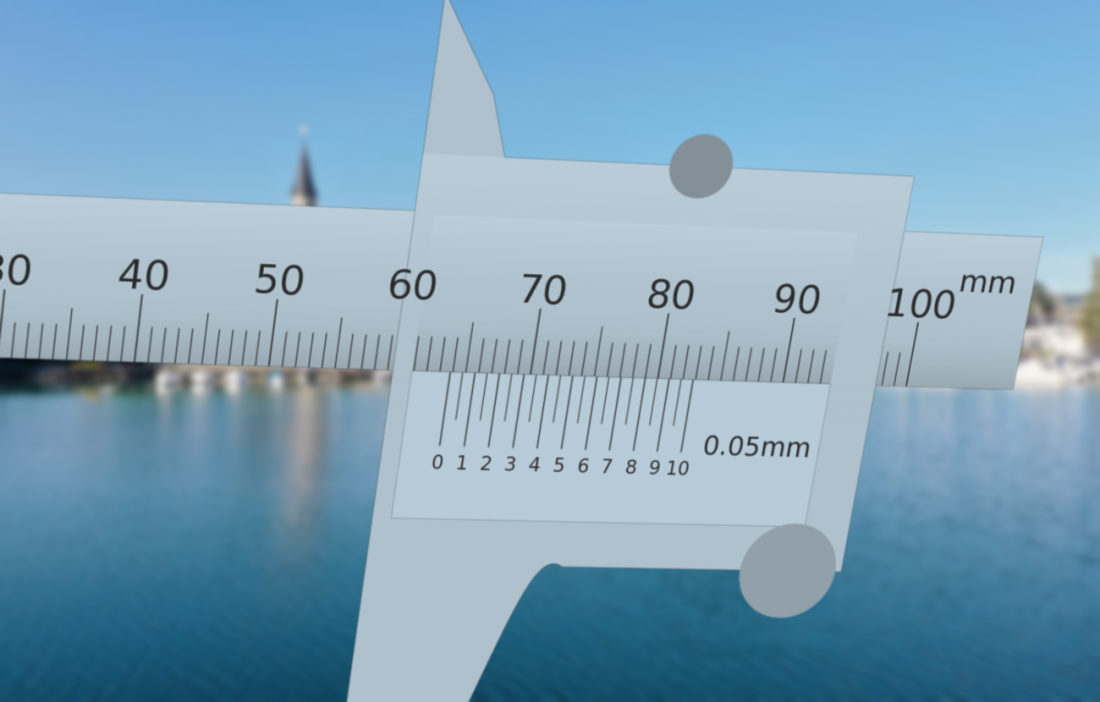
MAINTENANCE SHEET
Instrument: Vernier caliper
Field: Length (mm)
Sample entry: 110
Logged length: 63.8
